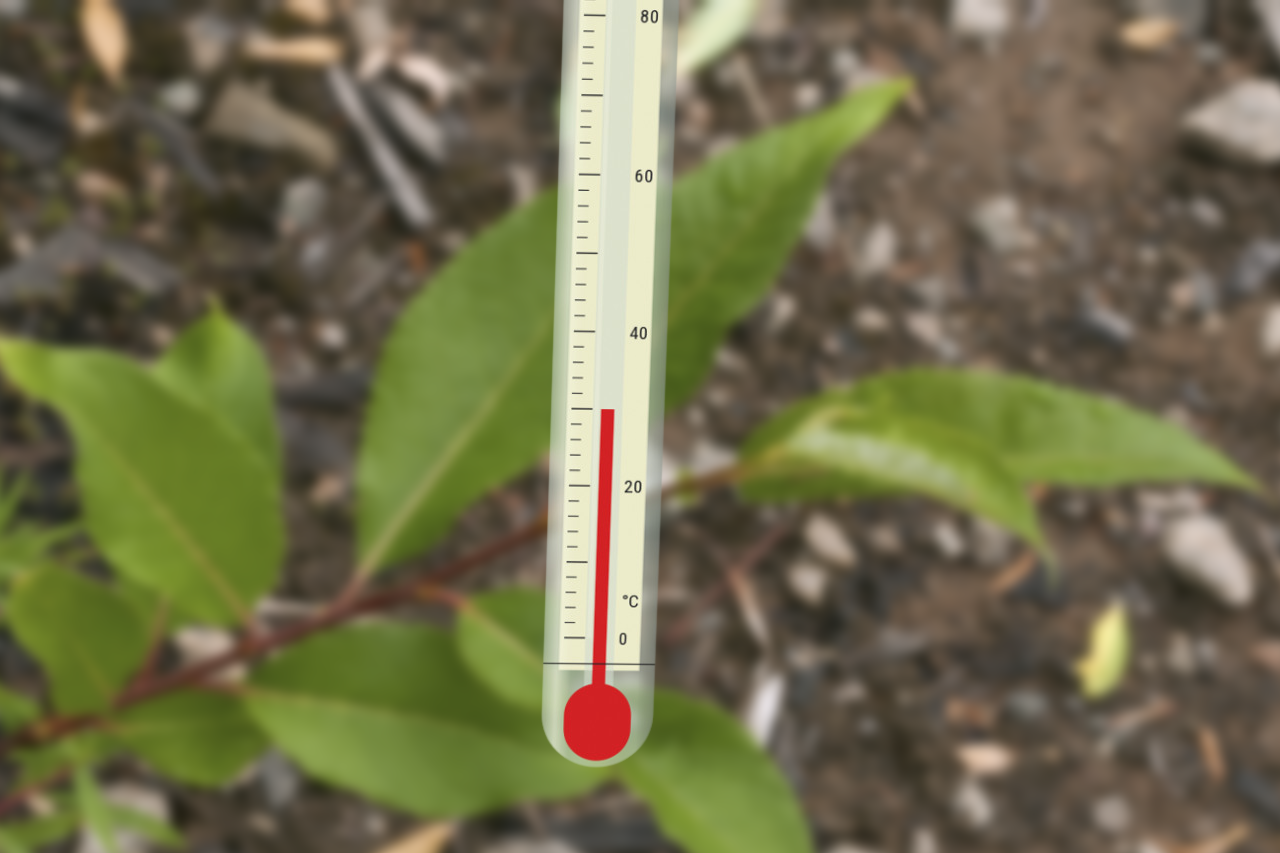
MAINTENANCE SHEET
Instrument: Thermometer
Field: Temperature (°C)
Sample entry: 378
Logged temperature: 30
